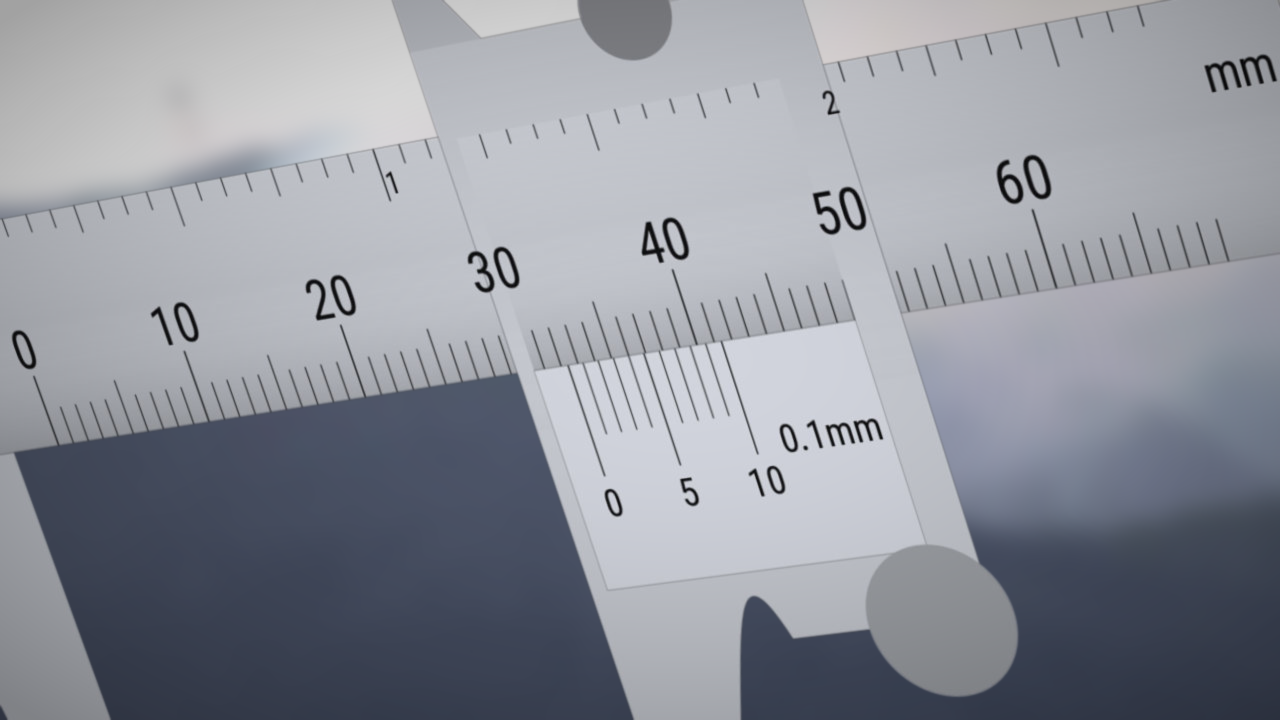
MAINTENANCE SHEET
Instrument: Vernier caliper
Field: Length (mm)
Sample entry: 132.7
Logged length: 32.4
